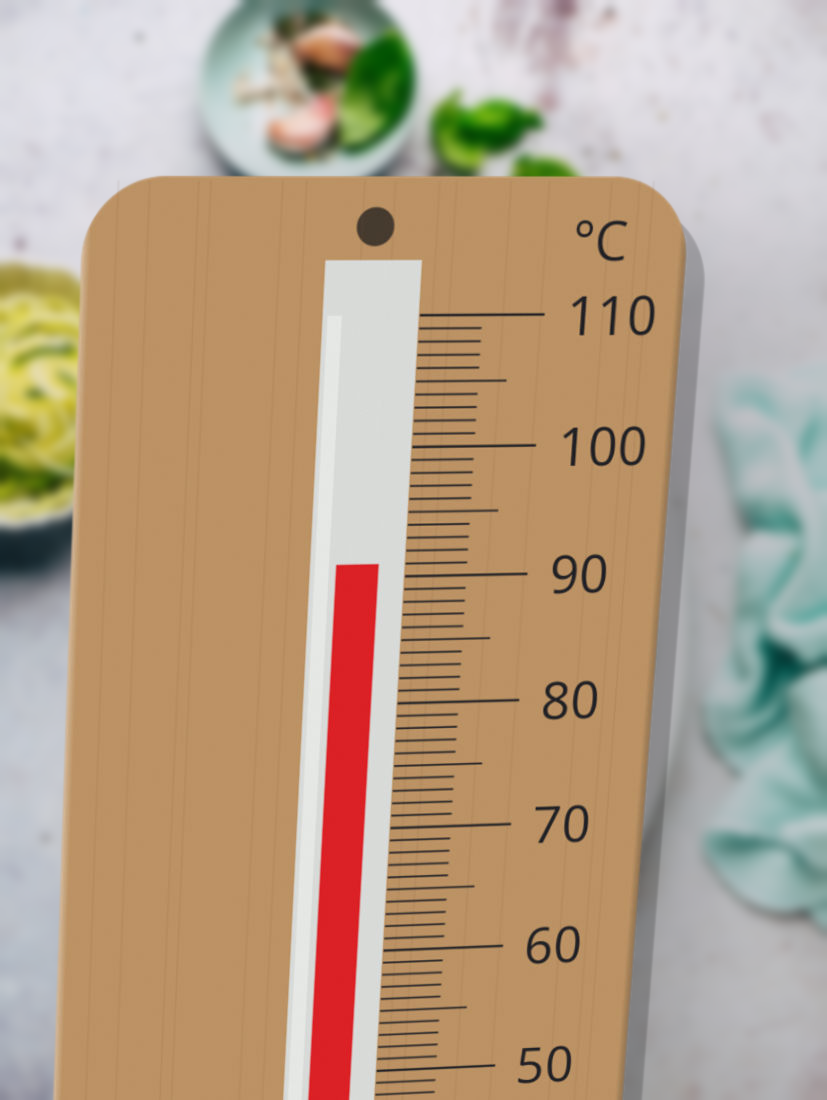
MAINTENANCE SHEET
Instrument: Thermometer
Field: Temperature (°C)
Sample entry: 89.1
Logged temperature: 91
